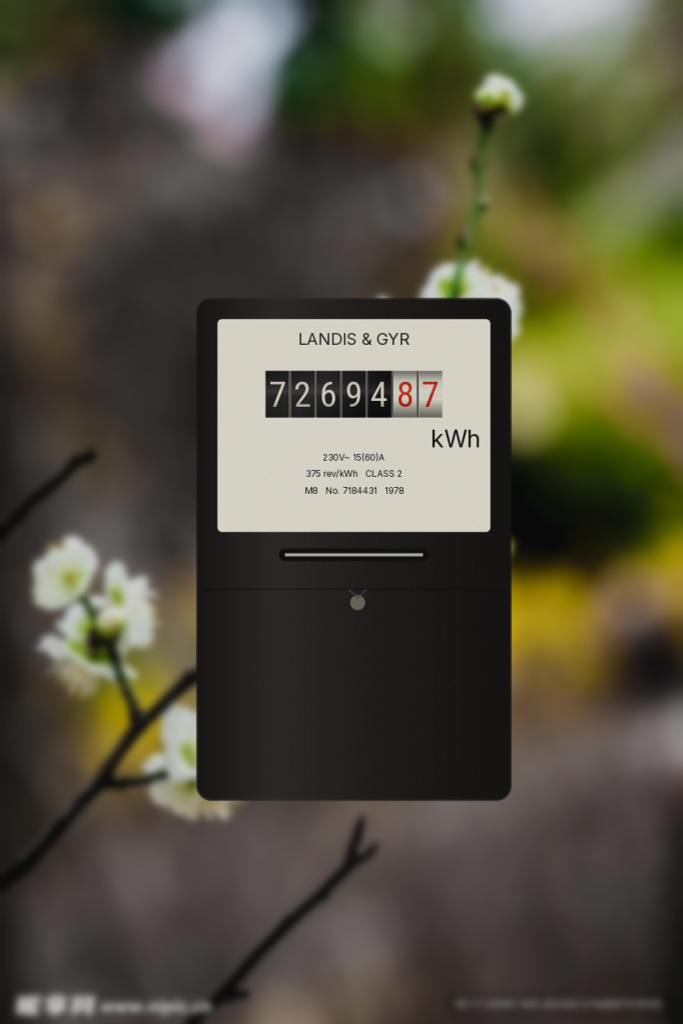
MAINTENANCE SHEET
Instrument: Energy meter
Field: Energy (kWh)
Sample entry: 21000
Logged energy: 72694.87
